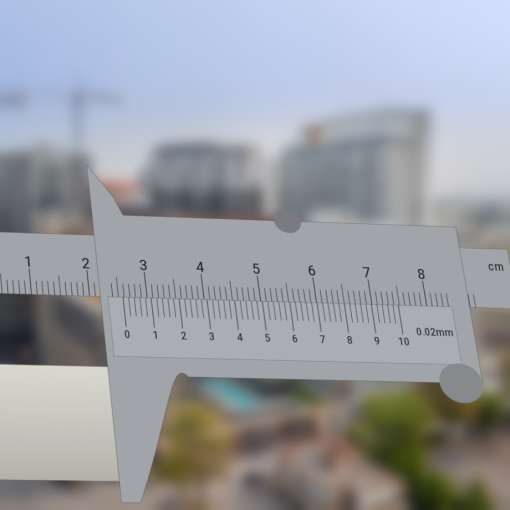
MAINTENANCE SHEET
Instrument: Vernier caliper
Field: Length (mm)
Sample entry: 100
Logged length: 25.8
